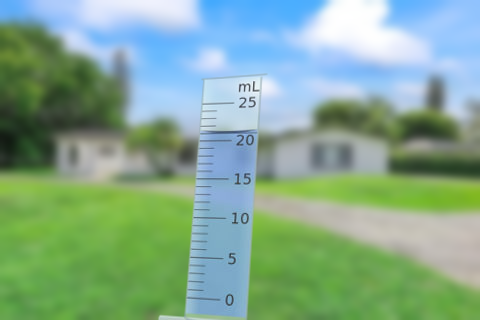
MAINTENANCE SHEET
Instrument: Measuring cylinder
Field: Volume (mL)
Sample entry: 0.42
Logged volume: 21
